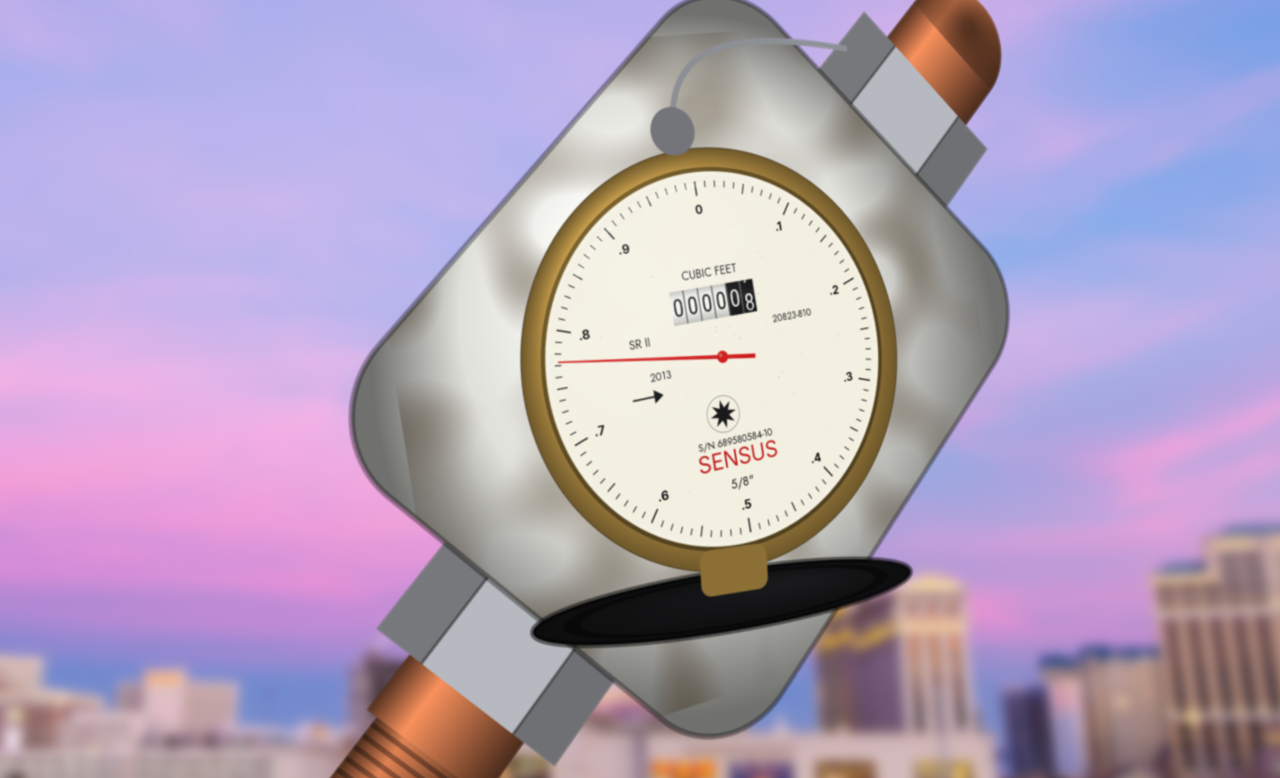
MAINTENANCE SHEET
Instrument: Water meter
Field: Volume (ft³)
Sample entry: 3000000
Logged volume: 7.77
